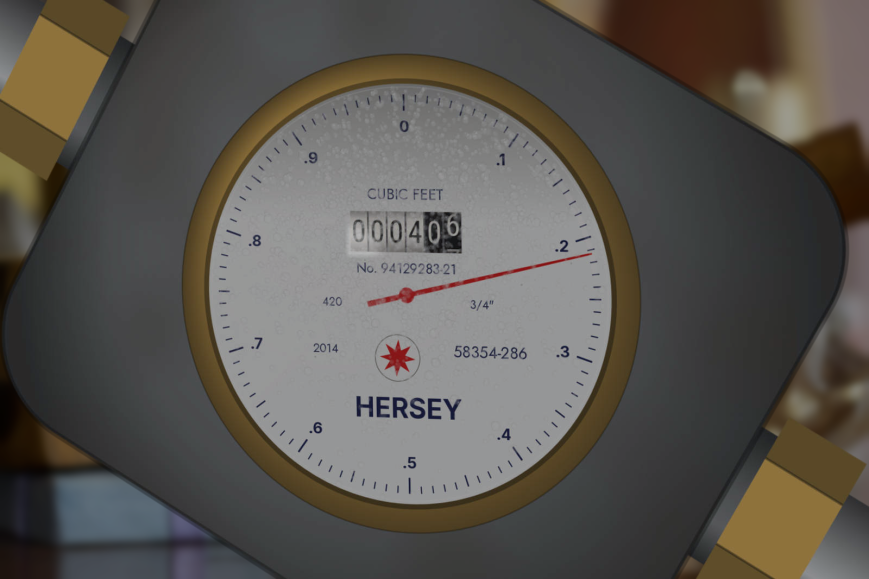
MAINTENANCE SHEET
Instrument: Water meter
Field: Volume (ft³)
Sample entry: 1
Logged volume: 406.21
